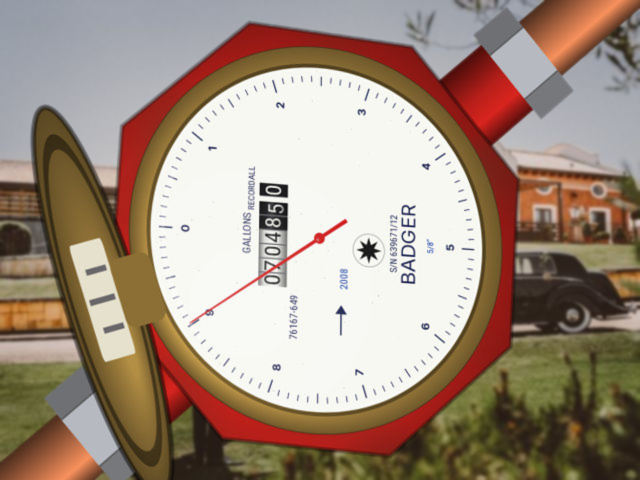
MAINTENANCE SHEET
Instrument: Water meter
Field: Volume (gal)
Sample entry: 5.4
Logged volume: 704849.0
